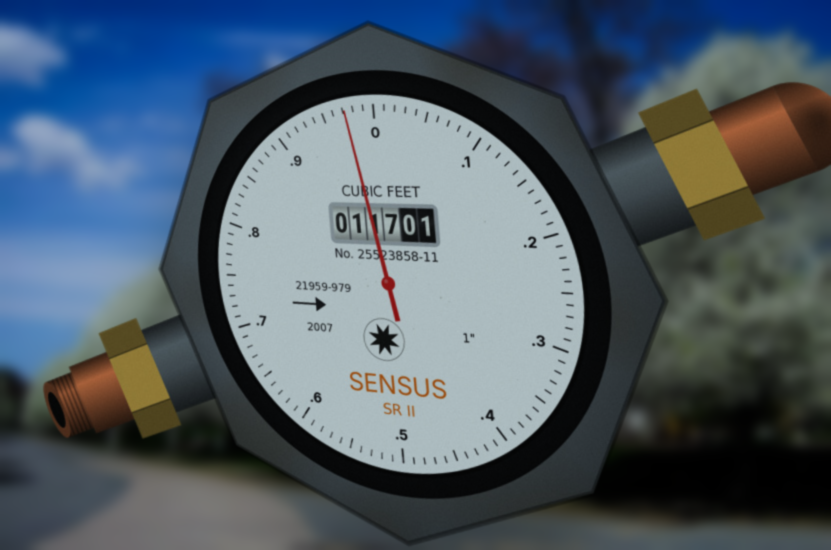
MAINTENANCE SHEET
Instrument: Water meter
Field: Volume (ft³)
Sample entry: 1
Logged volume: 11700.97
